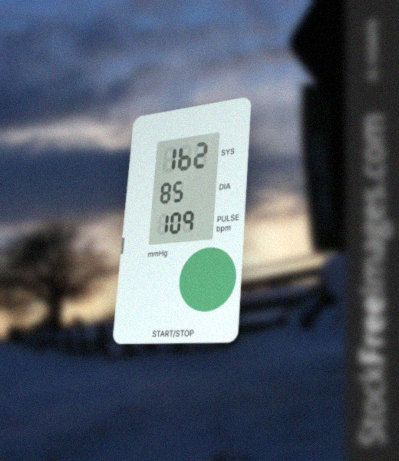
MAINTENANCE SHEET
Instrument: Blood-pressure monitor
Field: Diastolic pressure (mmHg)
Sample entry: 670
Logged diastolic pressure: 85
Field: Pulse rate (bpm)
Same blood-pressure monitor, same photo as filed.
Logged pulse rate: 109
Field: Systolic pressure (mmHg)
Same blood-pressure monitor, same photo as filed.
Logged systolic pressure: 162
